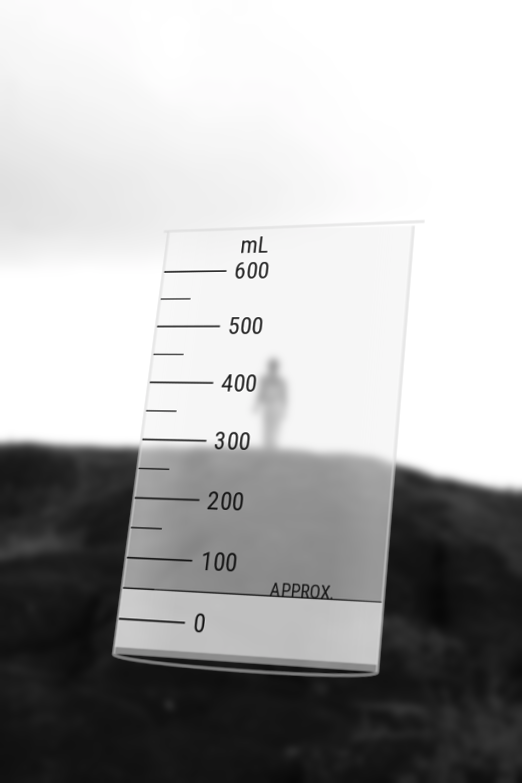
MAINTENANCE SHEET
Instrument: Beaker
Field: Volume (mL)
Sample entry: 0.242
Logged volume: 50
